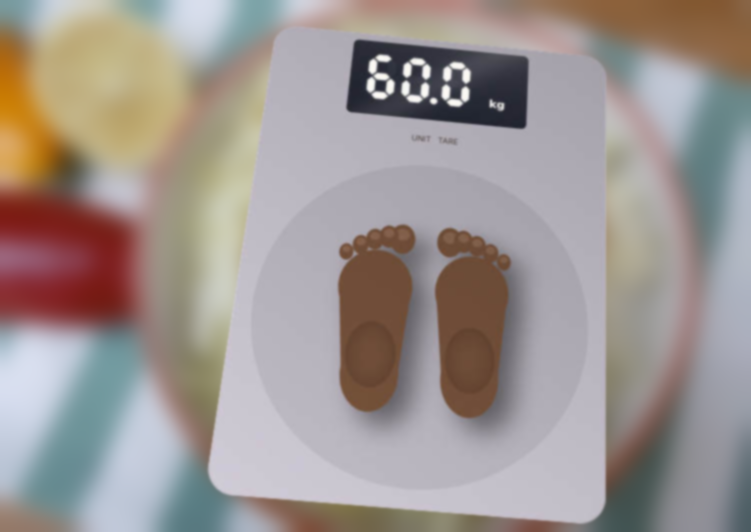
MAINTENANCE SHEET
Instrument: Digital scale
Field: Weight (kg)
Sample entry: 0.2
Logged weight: 60.0
